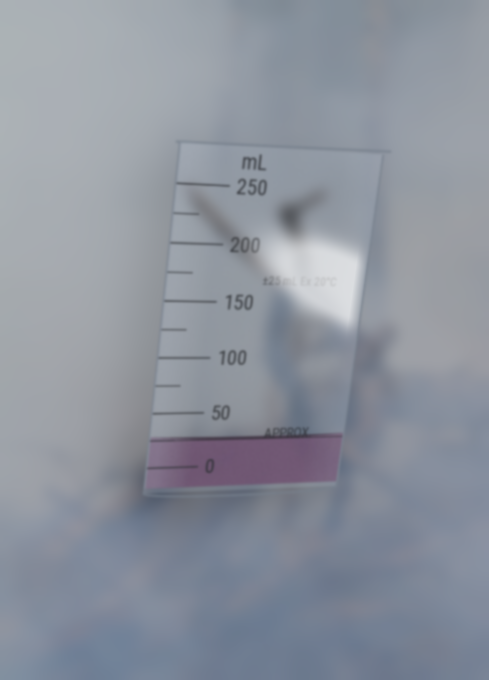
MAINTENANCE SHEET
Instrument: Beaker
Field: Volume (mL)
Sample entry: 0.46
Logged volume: 25
